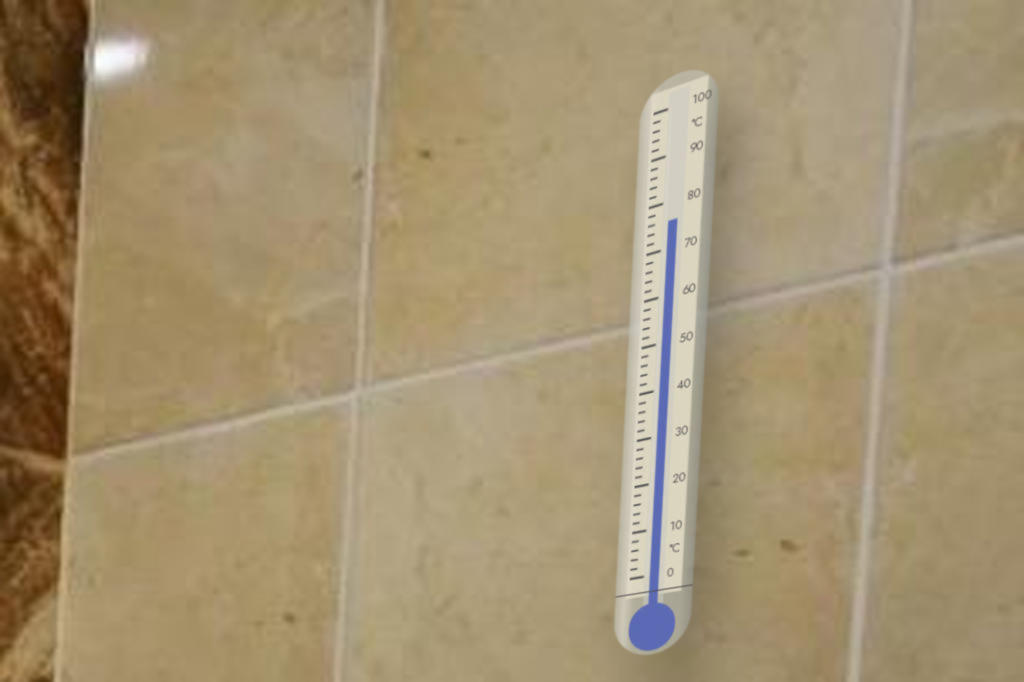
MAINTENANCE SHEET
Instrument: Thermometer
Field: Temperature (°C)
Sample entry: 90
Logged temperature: 76
